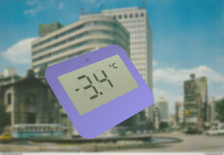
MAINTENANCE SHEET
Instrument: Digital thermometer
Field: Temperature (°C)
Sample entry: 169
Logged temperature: -3.4
